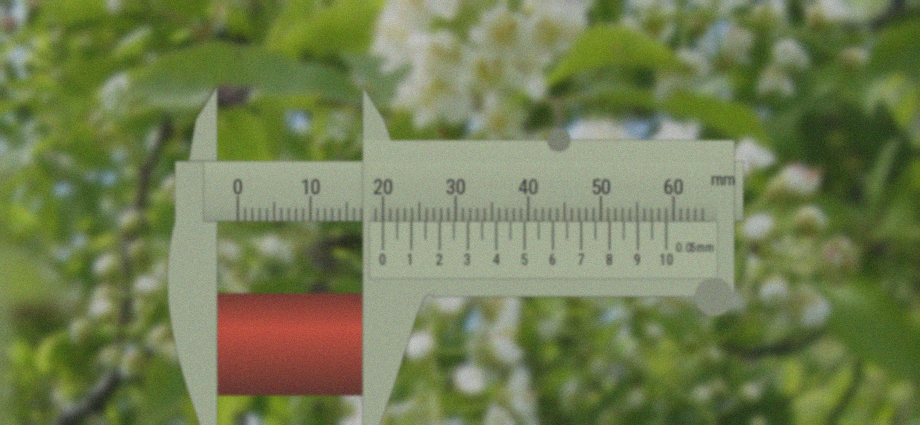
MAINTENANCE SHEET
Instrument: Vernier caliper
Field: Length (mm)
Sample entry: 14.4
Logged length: 20.0
